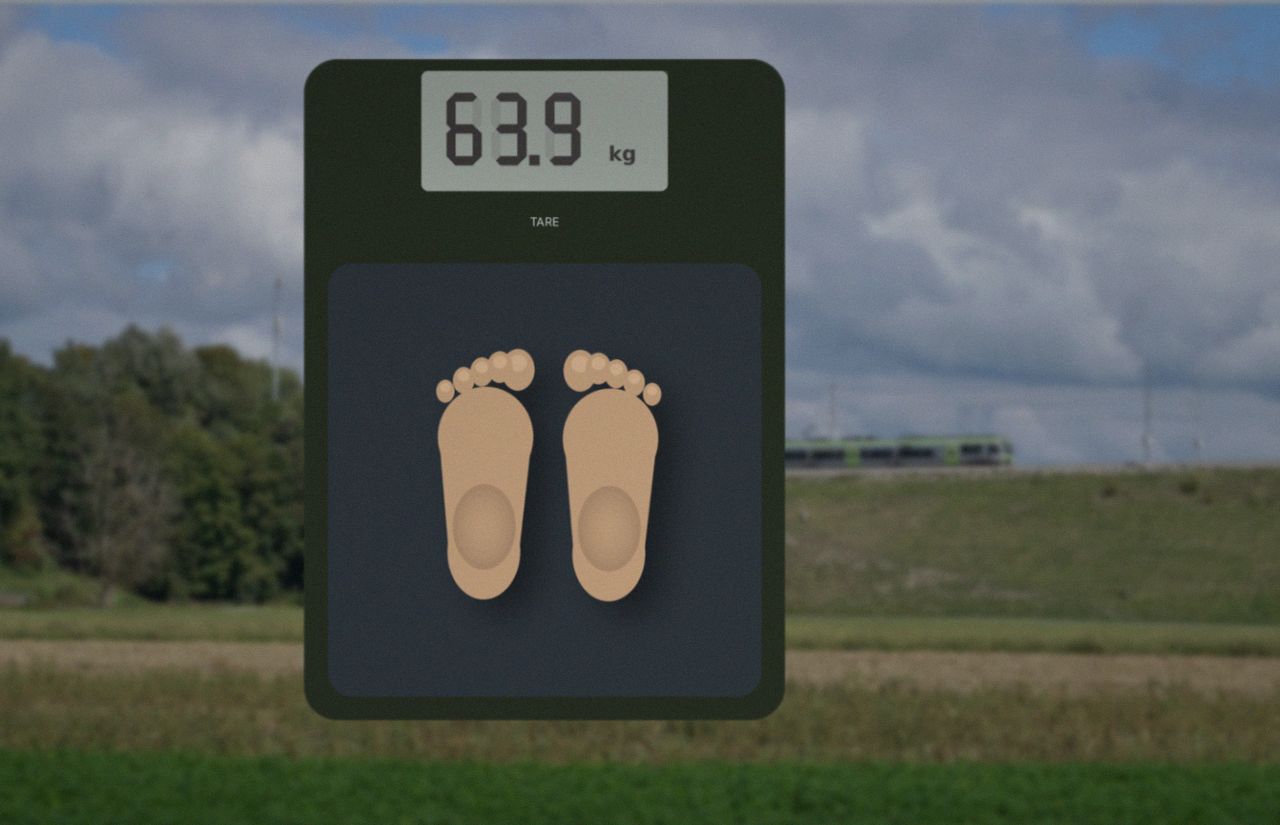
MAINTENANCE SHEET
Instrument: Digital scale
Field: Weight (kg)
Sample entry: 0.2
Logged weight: 63.9
